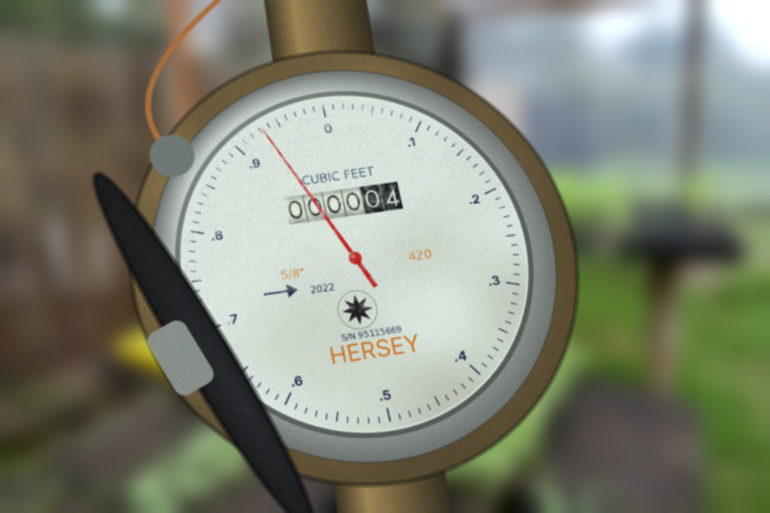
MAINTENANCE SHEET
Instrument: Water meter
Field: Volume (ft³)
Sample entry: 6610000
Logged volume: 3.93
